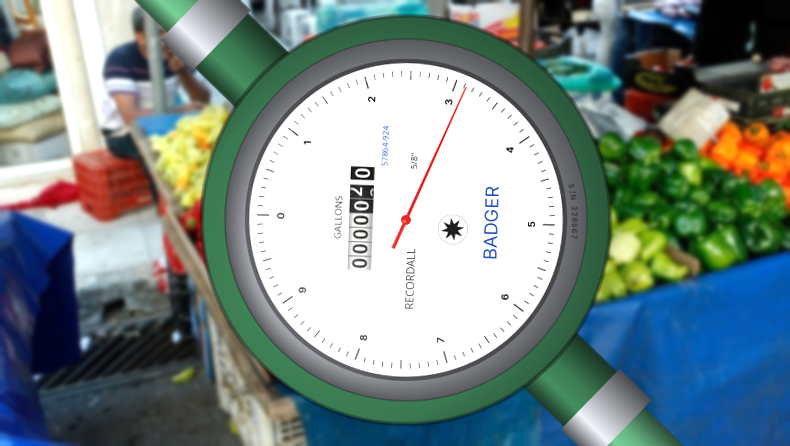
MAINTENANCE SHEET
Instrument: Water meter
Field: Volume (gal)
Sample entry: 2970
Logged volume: 23.1
